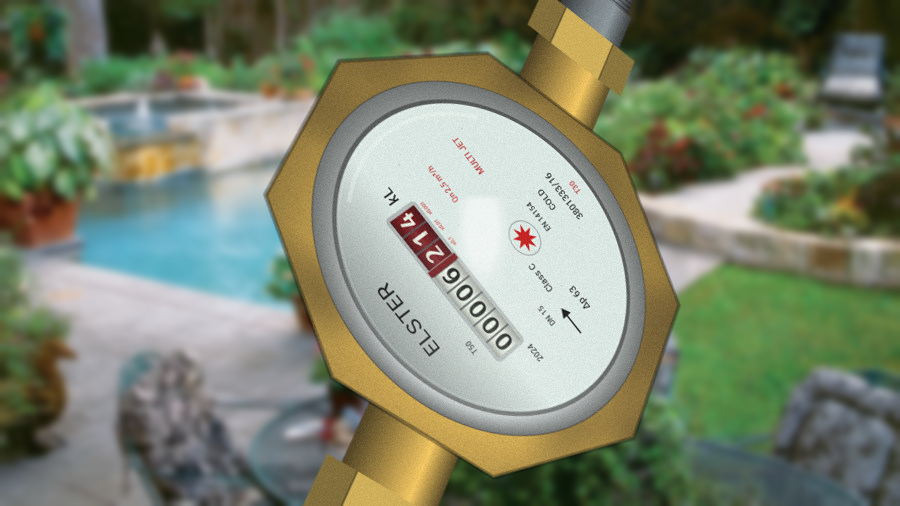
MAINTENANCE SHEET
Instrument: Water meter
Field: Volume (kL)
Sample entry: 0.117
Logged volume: 6.214
